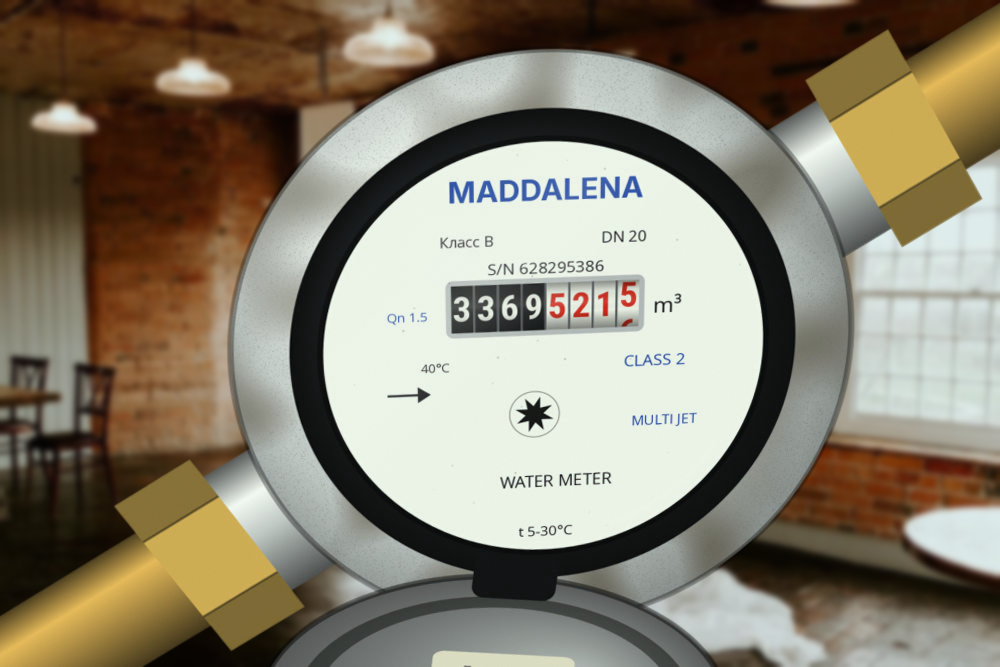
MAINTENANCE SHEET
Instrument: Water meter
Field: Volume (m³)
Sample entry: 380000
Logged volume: 3369.5215
